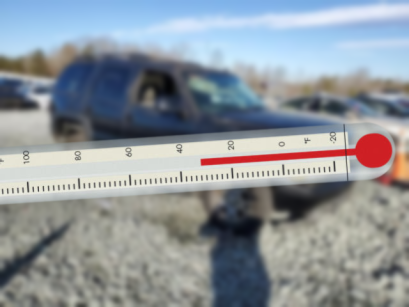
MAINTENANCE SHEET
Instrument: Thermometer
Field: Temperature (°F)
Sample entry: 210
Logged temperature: 32
